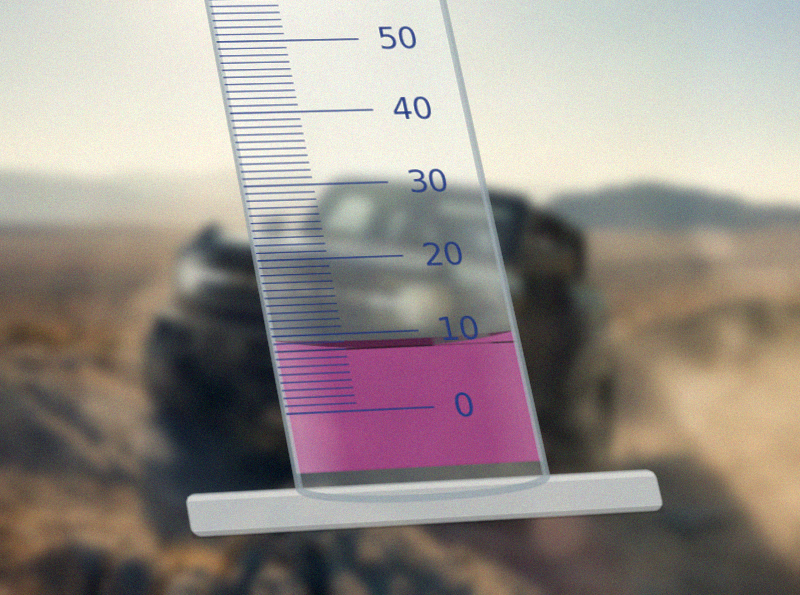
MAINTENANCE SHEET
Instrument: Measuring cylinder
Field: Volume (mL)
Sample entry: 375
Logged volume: 8
